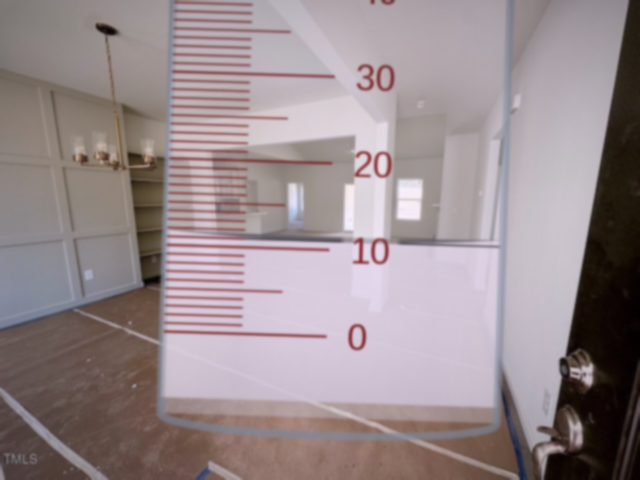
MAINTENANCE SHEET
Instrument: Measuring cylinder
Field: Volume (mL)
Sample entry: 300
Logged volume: 11
